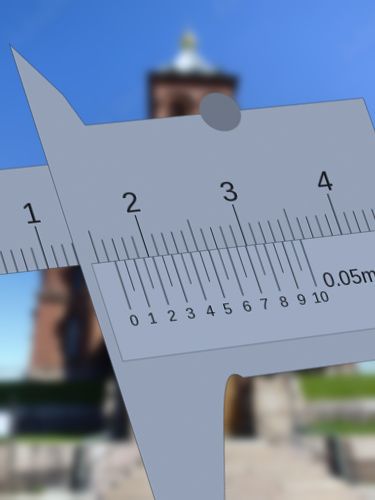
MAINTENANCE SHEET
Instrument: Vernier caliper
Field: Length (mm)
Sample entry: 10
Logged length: 16.6
